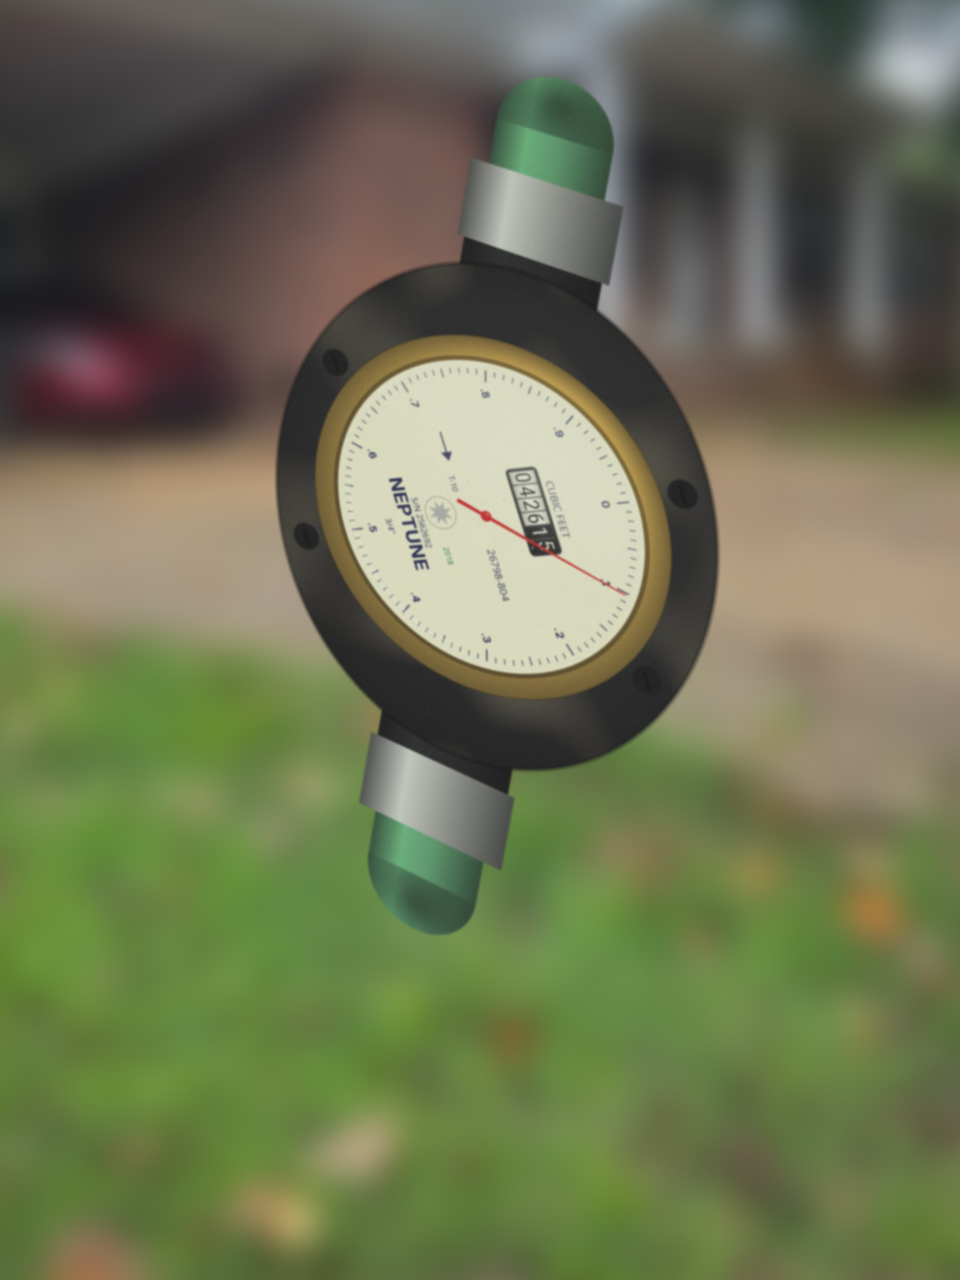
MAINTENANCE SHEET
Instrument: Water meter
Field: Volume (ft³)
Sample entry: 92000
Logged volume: 42615.10
